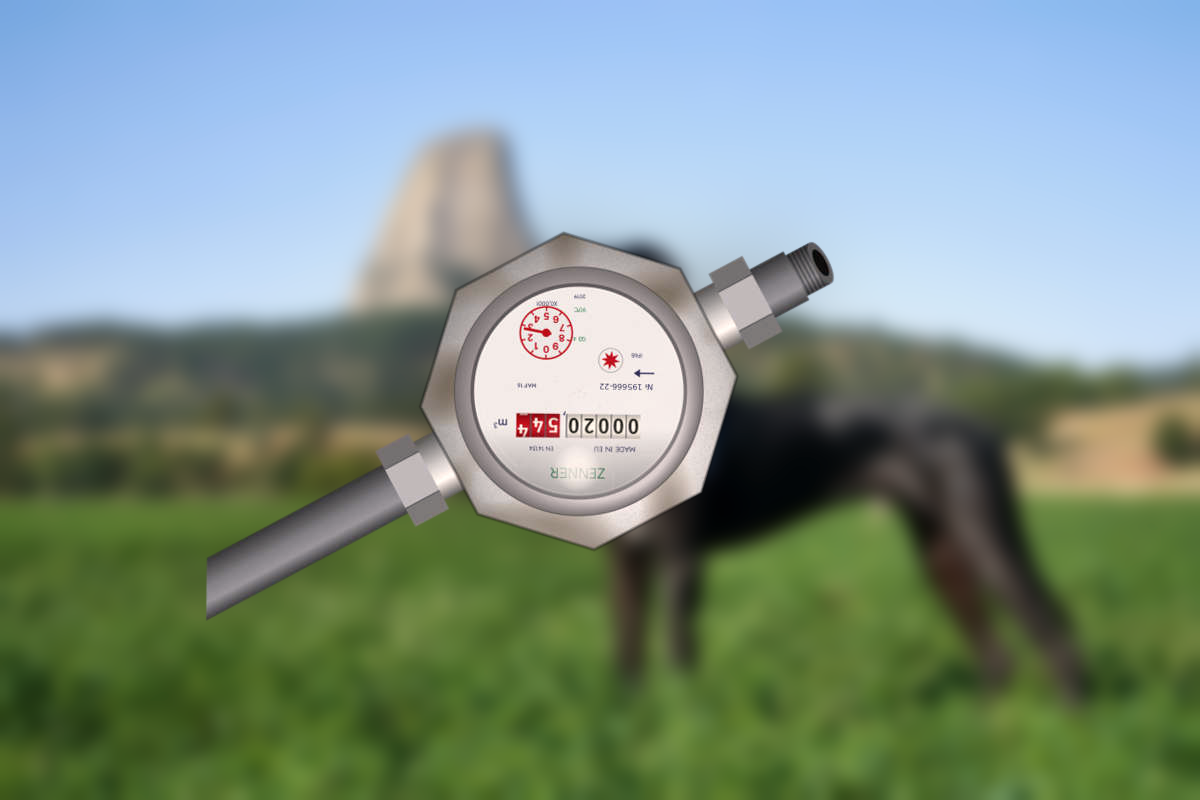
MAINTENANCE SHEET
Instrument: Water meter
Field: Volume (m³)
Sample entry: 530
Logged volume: 20.5442
